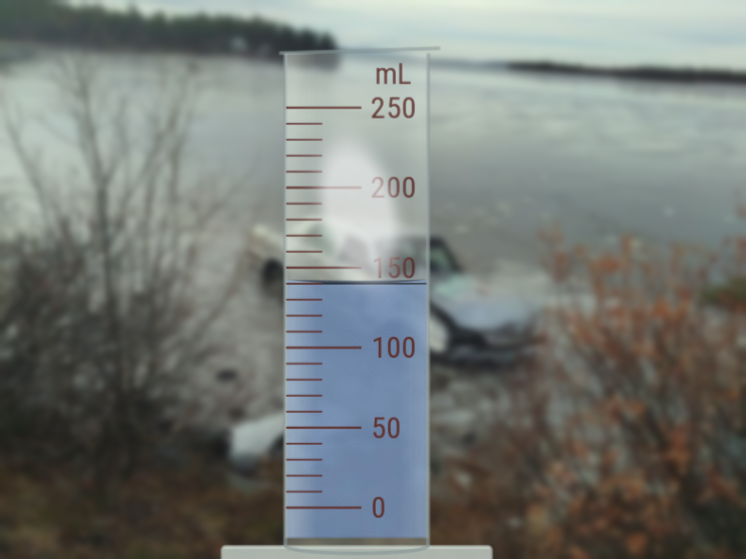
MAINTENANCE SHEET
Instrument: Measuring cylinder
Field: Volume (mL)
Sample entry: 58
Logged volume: 140
